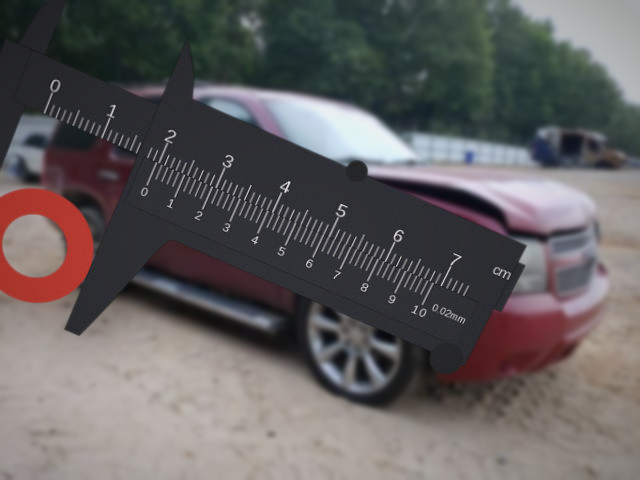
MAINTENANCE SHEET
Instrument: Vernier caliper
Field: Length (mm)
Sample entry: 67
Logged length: 19.6
